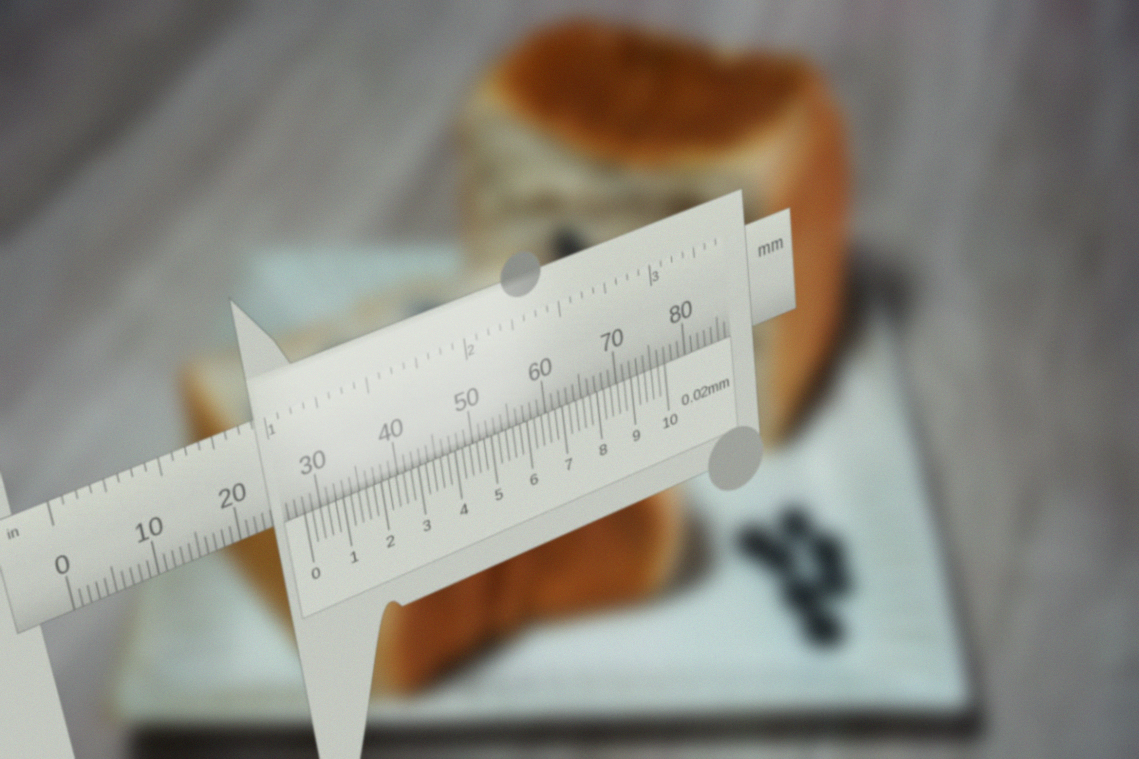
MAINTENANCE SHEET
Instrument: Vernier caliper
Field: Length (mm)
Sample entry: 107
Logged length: 28.0
